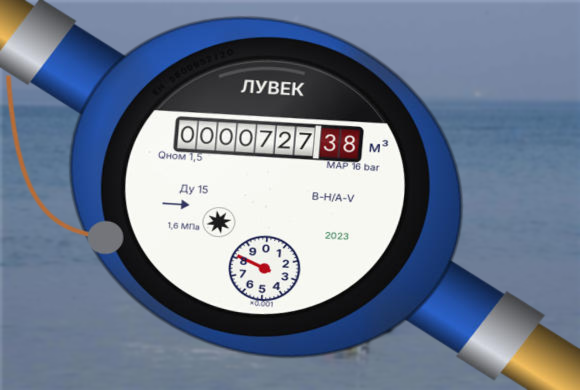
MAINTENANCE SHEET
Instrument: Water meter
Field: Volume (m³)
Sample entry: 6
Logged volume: 727.388
